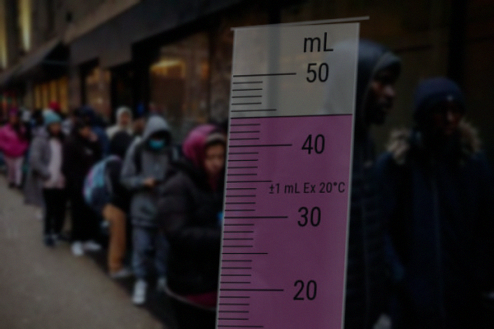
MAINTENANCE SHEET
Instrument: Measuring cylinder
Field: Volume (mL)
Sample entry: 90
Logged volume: 44
